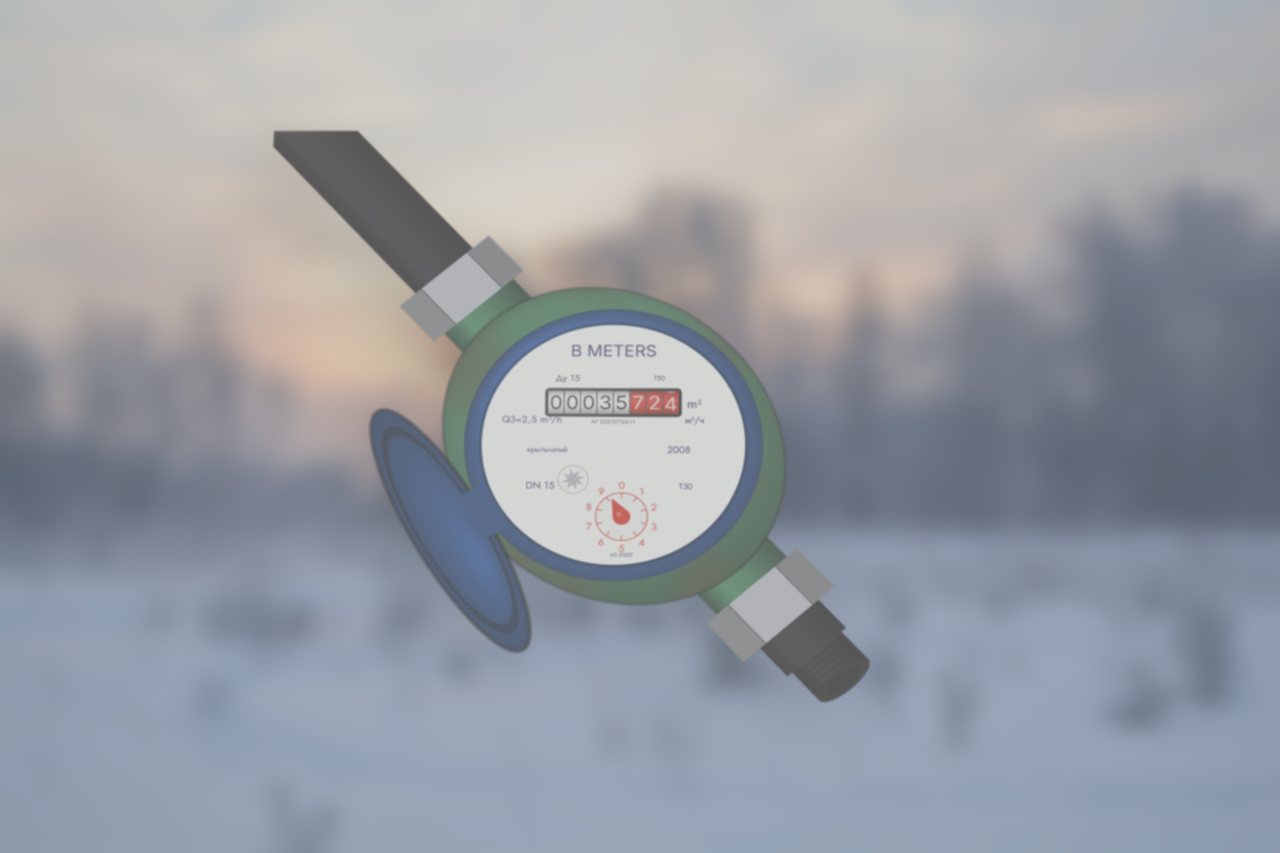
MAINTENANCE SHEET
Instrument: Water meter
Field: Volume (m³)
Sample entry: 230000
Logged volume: 35.7239
